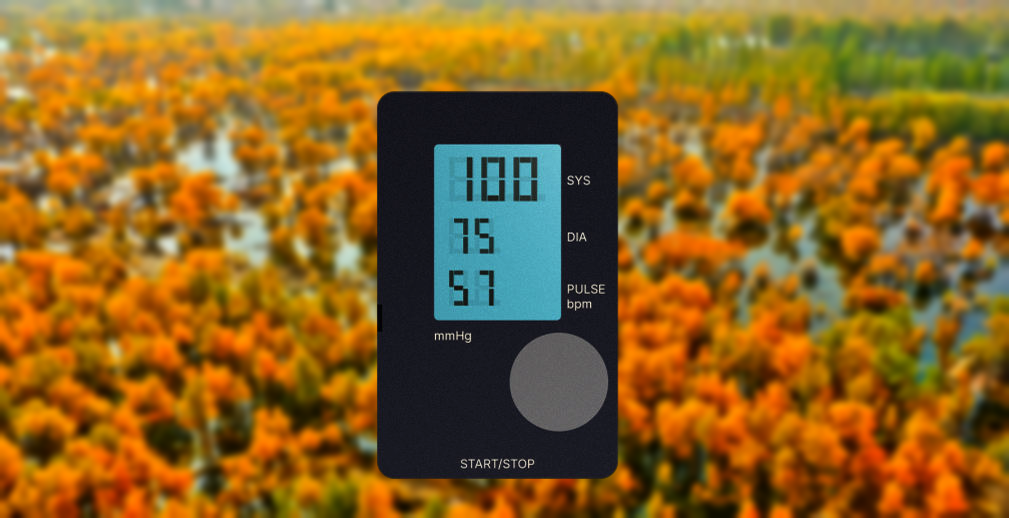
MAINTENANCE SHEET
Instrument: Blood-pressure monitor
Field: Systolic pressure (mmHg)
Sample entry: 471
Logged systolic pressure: 100
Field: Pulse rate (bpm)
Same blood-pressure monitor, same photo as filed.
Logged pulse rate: 57
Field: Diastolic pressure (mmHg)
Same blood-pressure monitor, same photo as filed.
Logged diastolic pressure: 75
